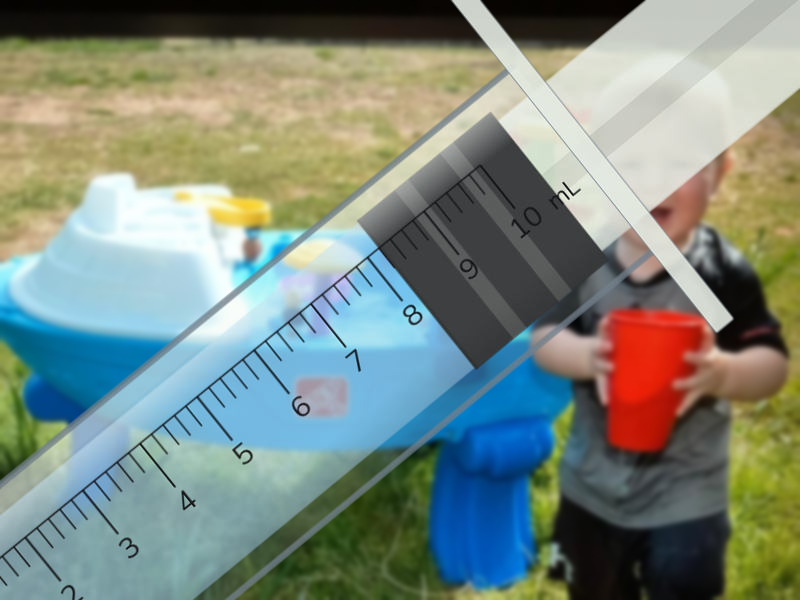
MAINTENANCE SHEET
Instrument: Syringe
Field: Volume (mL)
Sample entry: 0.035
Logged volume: 8.2
